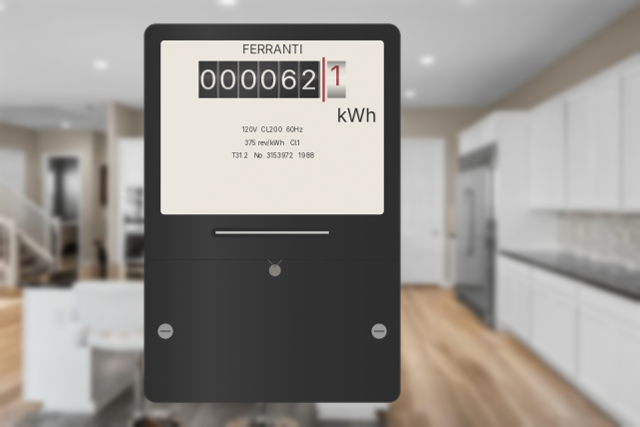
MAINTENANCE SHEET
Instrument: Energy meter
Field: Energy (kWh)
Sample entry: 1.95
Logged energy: 62.1
